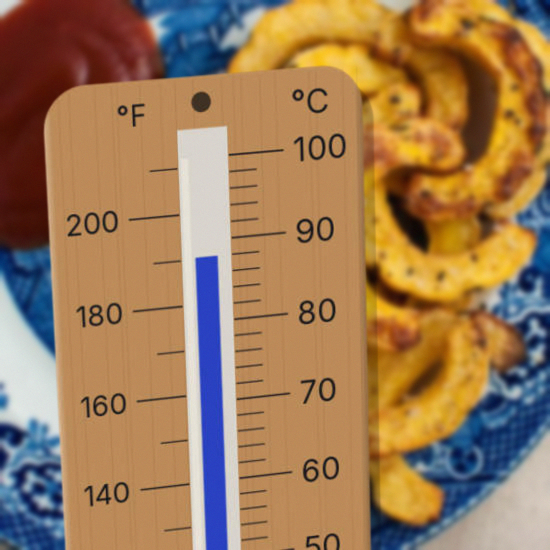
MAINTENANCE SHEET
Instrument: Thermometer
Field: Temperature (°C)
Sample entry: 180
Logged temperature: 88
